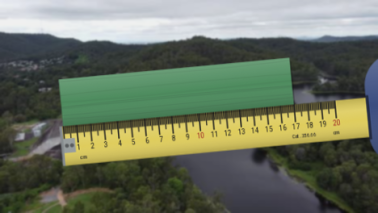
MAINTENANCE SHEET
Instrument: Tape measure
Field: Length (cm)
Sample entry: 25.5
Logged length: 17
